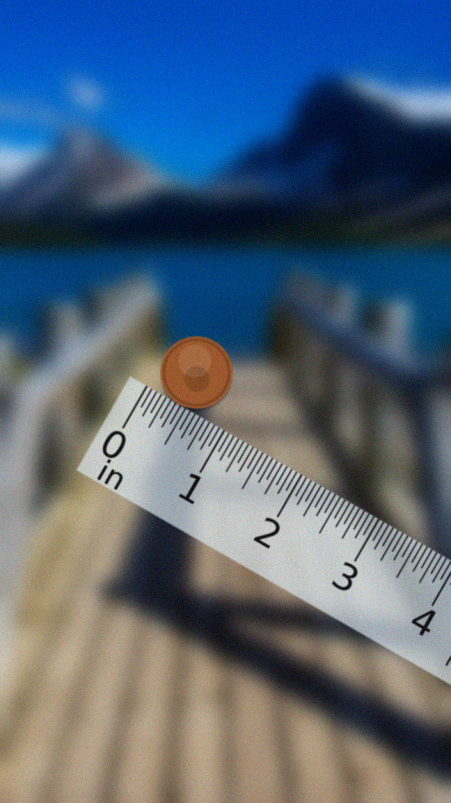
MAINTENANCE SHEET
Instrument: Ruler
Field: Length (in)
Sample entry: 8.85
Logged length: 0.8125
